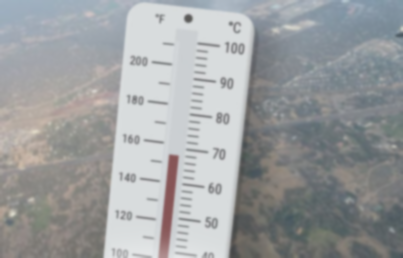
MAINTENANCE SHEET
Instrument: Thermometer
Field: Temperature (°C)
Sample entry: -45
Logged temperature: 68
